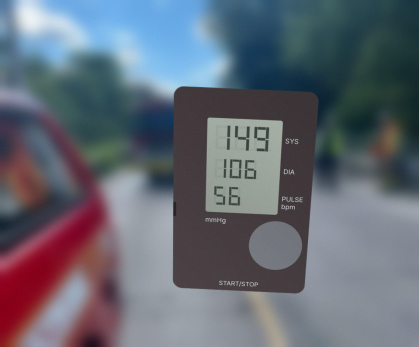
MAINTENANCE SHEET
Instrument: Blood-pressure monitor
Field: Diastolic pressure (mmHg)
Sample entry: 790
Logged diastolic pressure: 106
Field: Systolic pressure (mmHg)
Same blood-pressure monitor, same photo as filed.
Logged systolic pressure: 149
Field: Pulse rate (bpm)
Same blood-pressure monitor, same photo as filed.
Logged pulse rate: 56
